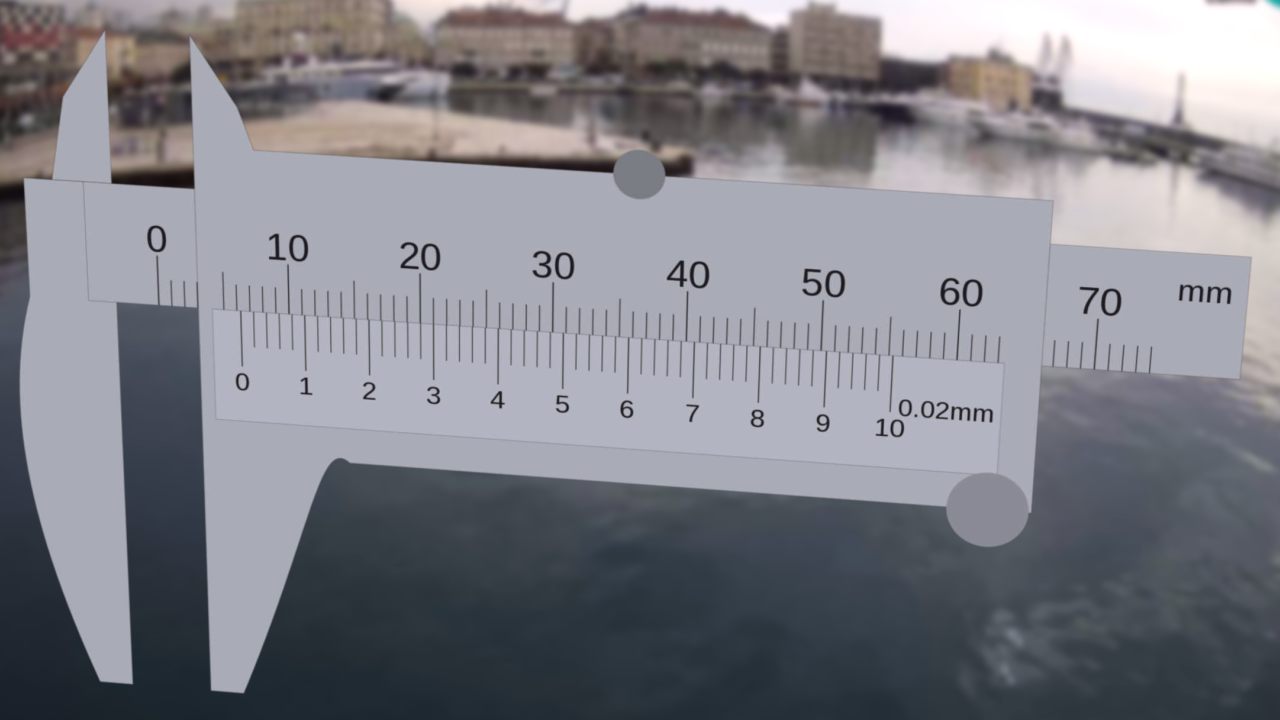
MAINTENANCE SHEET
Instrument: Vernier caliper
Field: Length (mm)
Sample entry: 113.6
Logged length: 6.3
